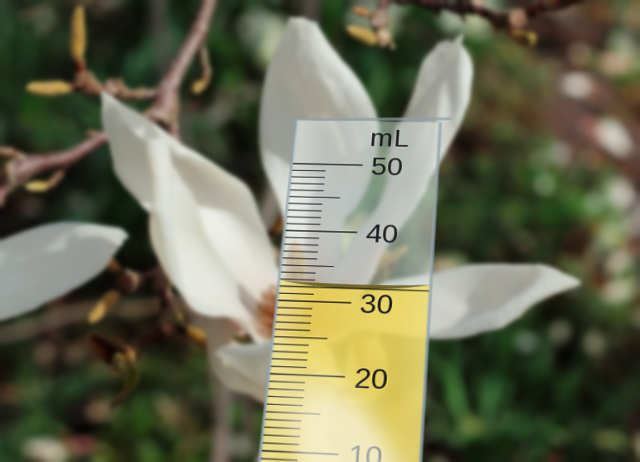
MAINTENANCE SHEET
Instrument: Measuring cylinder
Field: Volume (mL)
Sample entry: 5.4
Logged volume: 32
